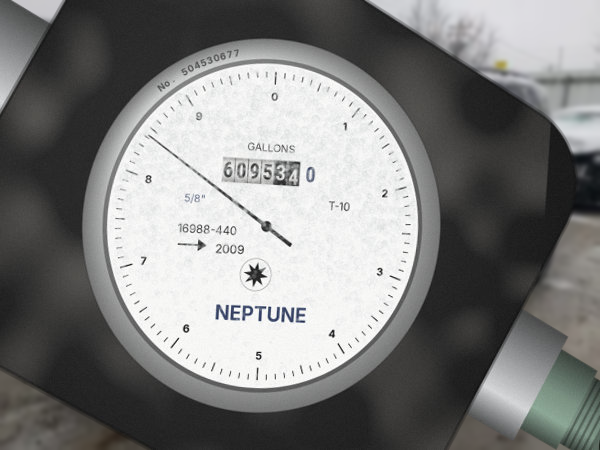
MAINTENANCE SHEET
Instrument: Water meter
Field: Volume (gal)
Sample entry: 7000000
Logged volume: 6095338.4
